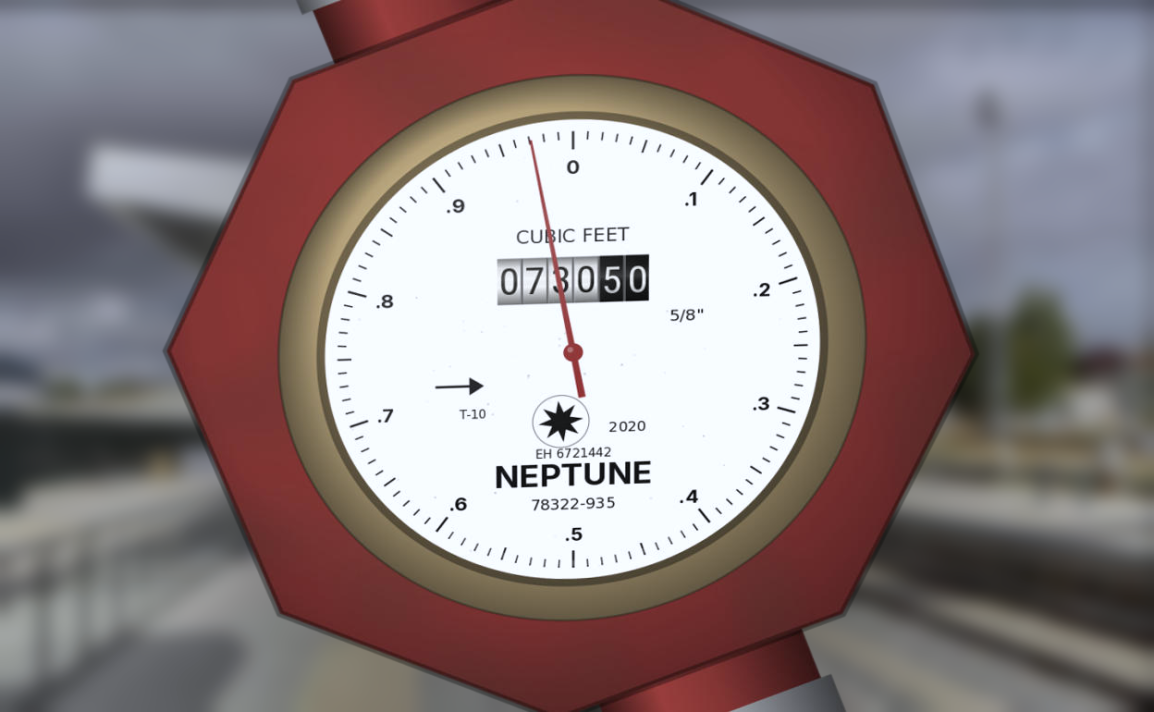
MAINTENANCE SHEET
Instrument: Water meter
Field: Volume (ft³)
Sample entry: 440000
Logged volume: 73049.97
